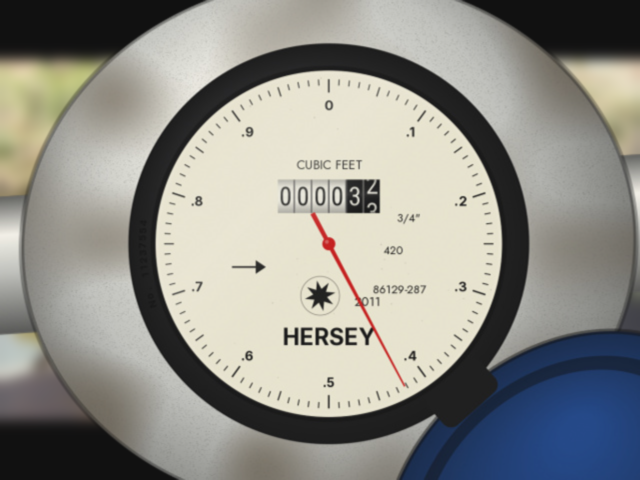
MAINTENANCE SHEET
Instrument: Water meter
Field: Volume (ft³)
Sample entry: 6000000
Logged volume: 32.42
